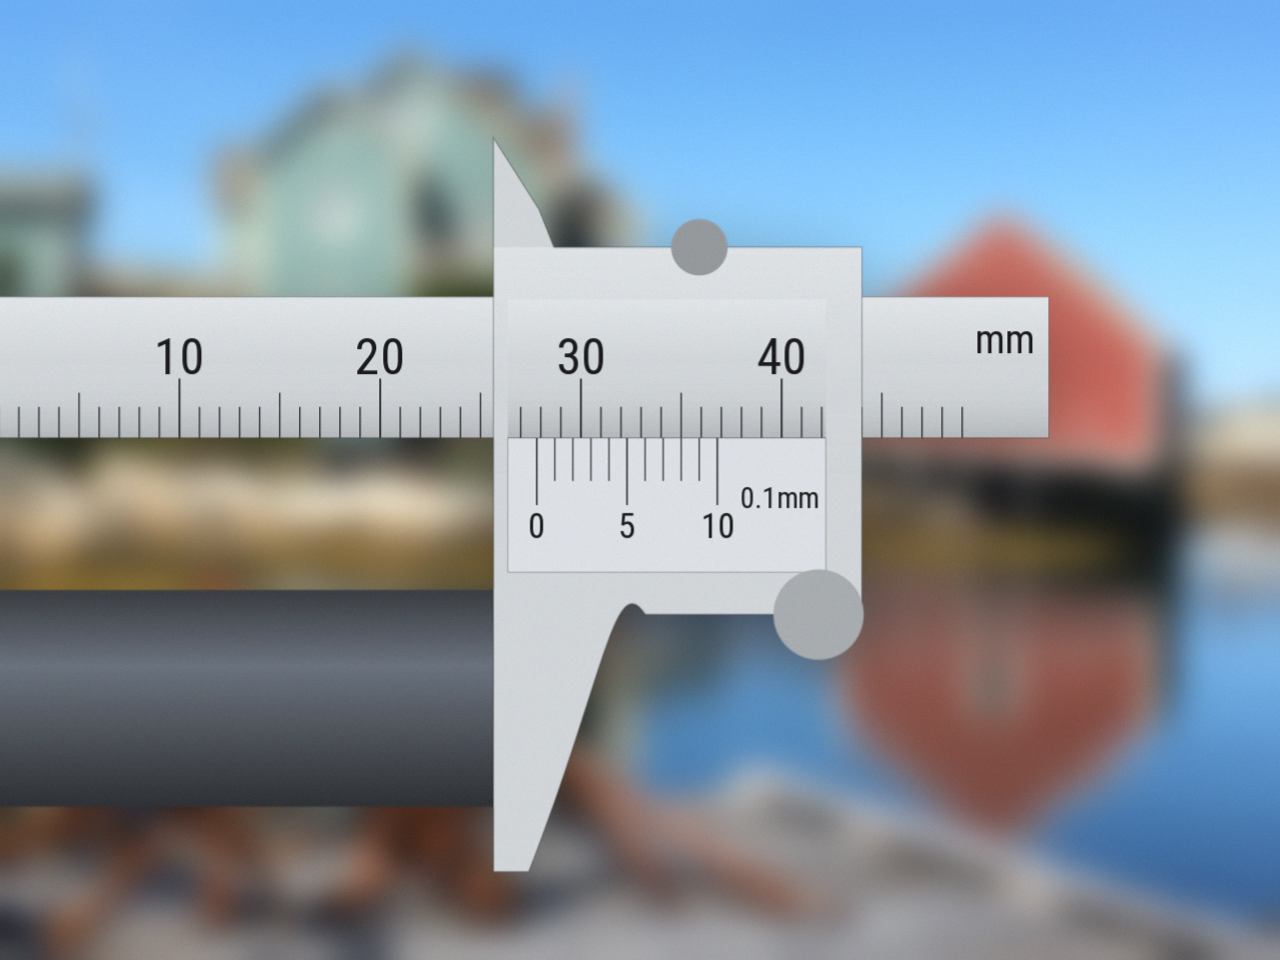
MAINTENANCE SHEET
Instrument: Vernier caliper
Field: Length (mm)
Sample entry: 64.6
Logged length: 27.8
